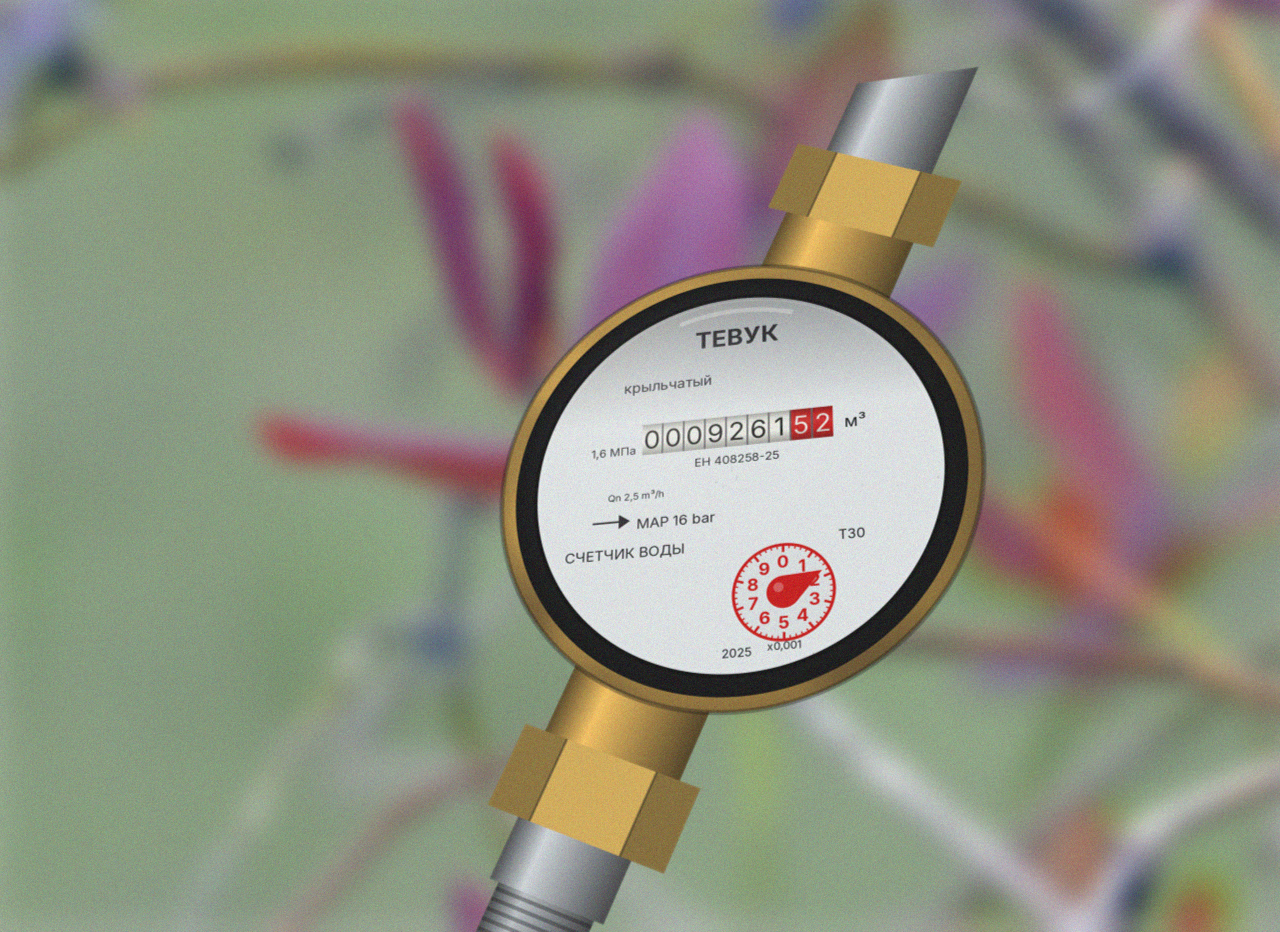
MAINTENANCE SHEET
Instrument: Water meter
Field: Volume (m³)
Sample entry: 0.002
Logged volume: 9261.521
